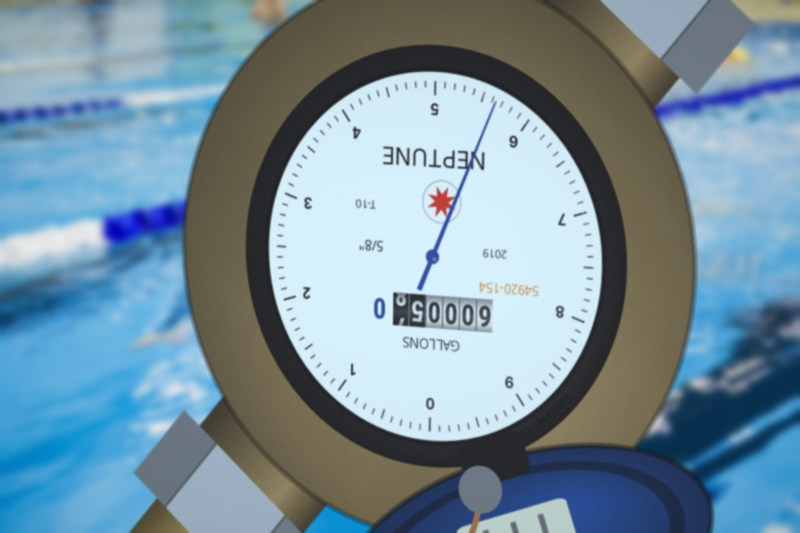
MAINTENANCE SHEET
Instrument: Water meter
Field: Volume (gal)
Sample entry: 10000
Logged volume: 6000575.6
